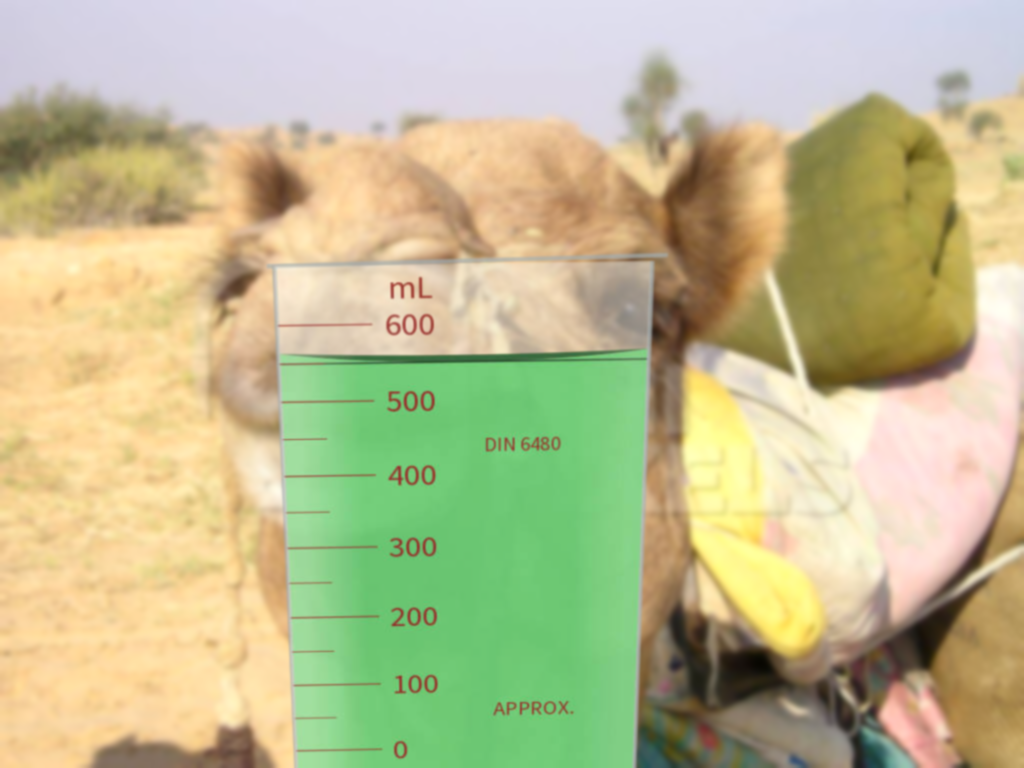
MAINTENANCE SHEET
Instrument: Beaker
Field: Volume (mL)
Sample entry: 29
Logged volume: 550
